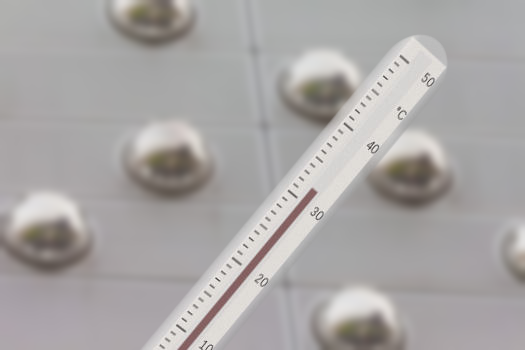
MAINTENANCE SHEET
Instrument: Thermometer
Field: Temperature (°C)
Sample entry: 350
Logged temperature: 32
